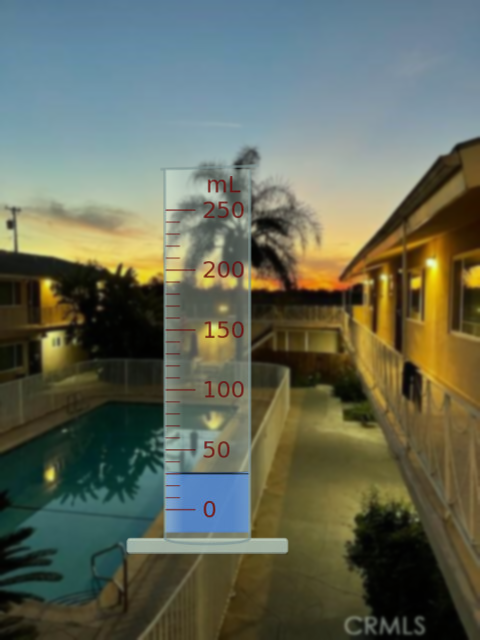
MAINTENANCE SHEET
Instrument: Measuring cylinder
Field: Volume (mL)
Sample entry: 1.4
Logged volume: 30
